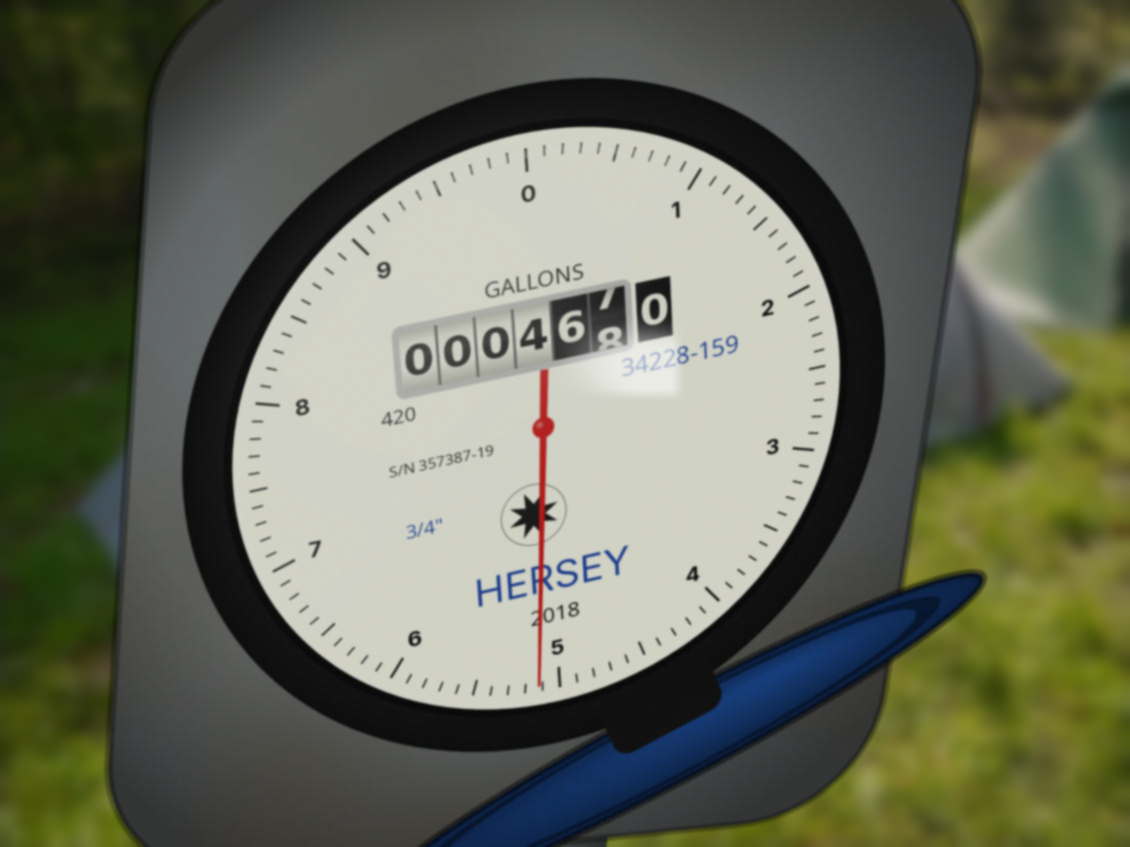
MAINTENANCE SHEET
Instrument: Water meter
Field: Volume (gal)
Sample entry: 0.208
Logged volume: 4675.1
